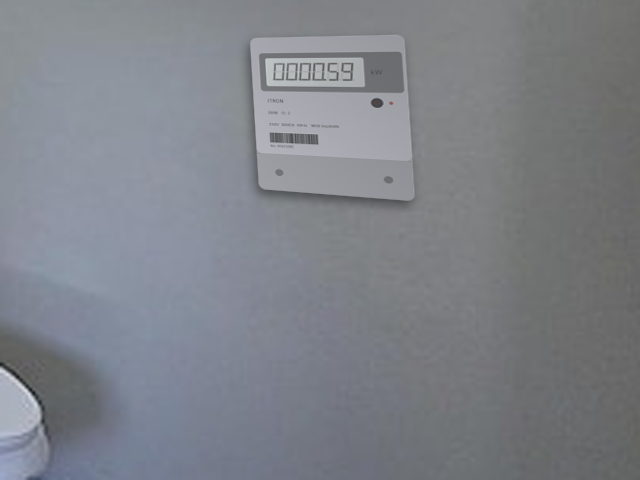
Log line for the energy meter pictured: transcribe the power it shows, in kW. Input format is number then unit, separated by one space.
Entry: 0.59 kW
